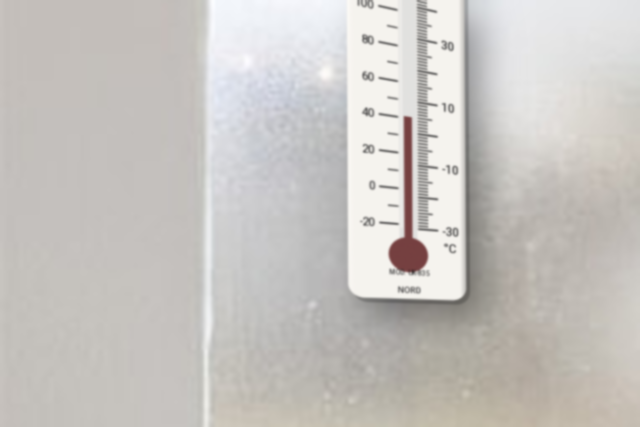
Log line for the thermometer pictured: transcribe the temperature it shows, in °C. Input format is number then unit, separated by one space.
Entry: 5 °C
